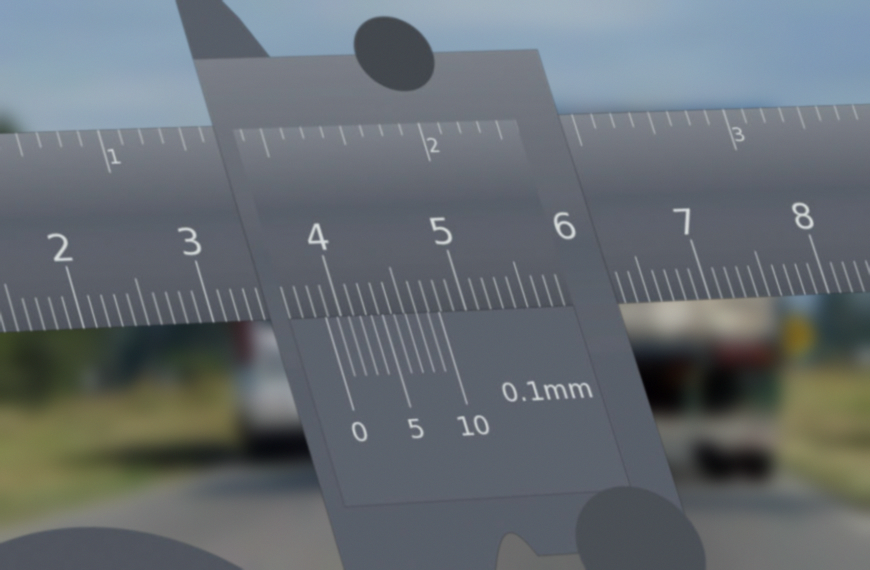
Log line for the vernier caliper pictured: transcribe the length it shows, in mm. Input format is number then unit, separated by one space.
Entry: 38.8 mm
